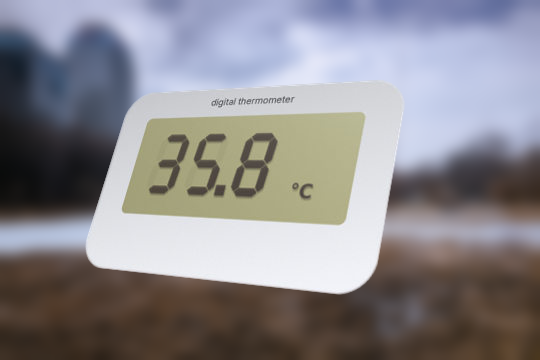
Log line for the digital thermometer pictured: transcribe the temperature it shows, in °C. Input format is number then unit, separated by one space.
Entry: 35.8 °C
